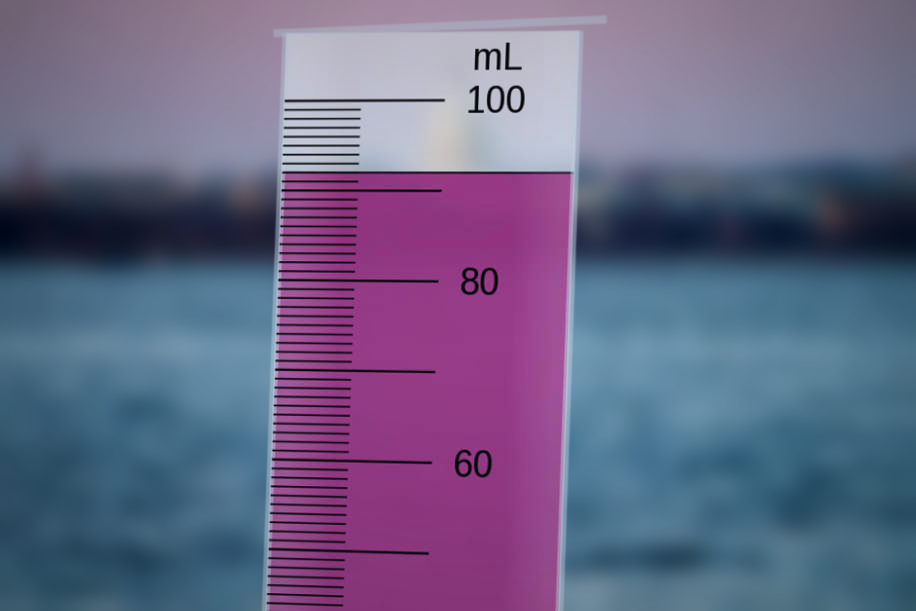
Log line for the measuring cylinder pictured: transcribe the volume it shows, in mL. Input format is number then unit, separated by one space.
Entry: 92 mL
